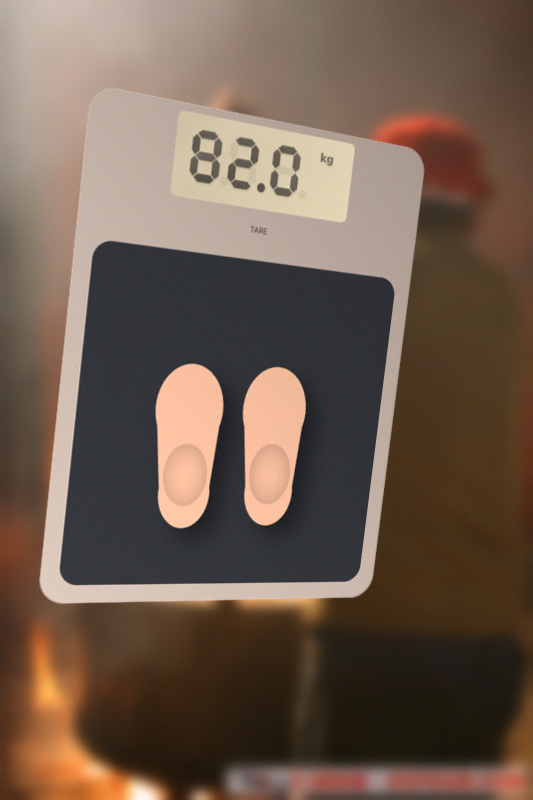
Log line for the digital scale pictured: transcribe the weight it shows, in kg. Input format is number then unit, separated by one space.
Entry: 82.0 kg
